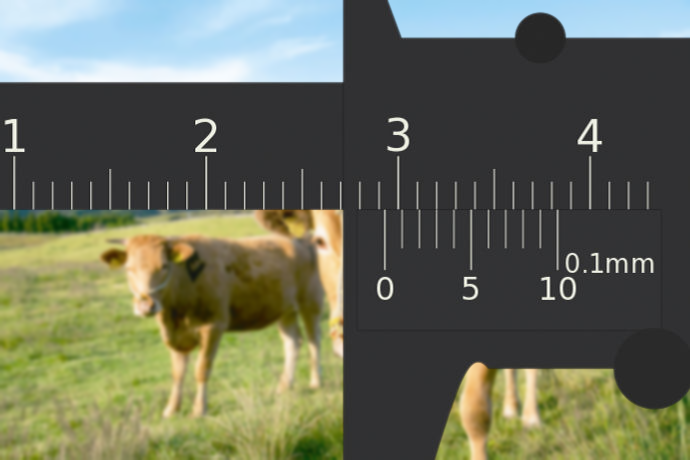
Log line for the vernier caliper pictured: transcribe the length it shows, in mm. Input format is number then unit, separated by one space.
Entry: 29.3 mm
